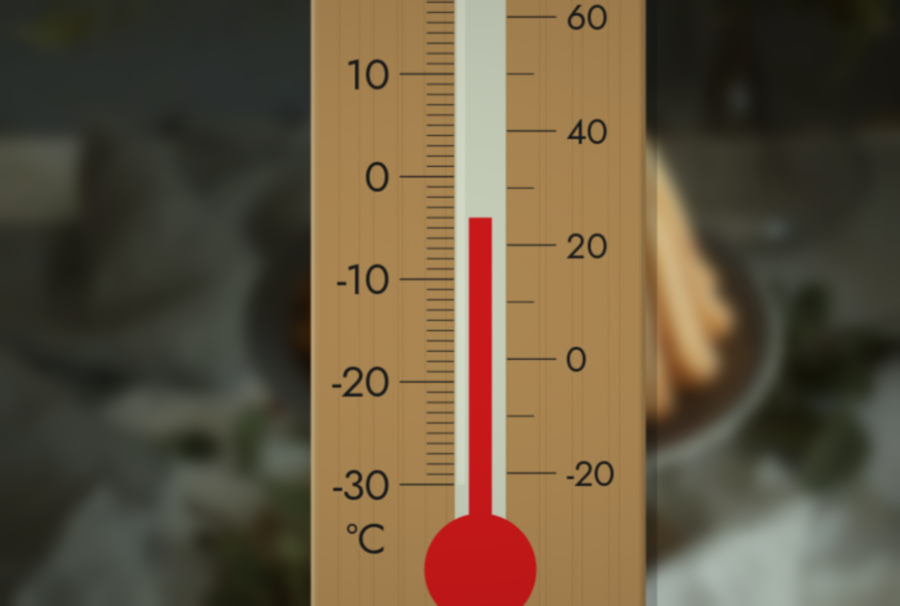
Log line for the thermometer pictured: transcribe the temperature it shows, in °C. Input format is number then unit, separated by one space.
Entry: -4 °C
